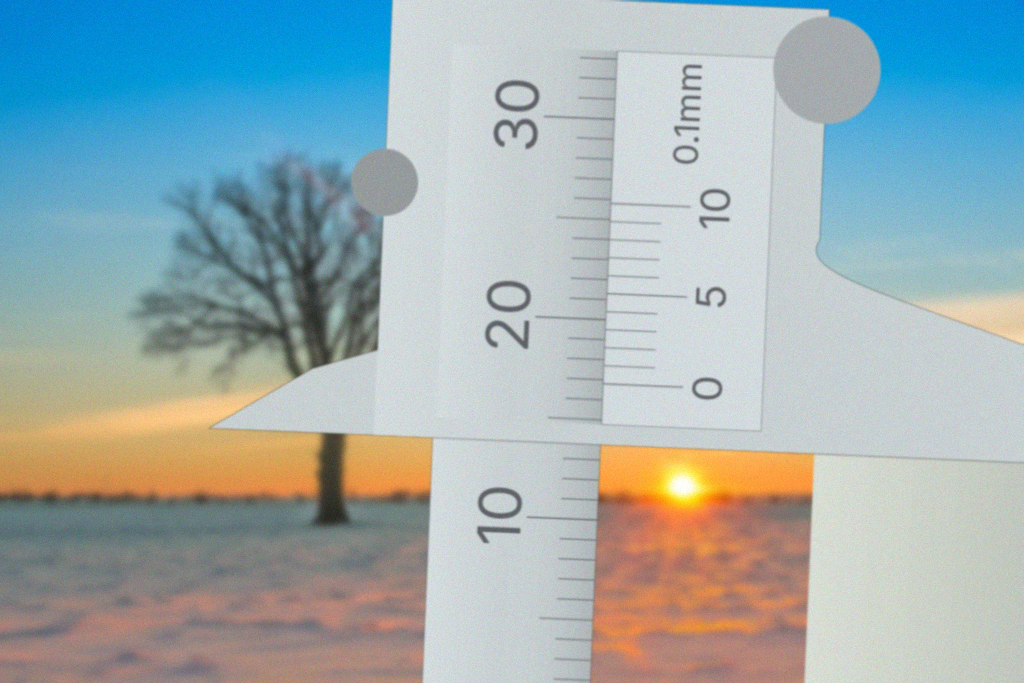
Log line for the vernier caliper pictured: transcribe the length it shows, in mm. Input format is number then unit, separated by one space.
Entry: 16.8 mm
